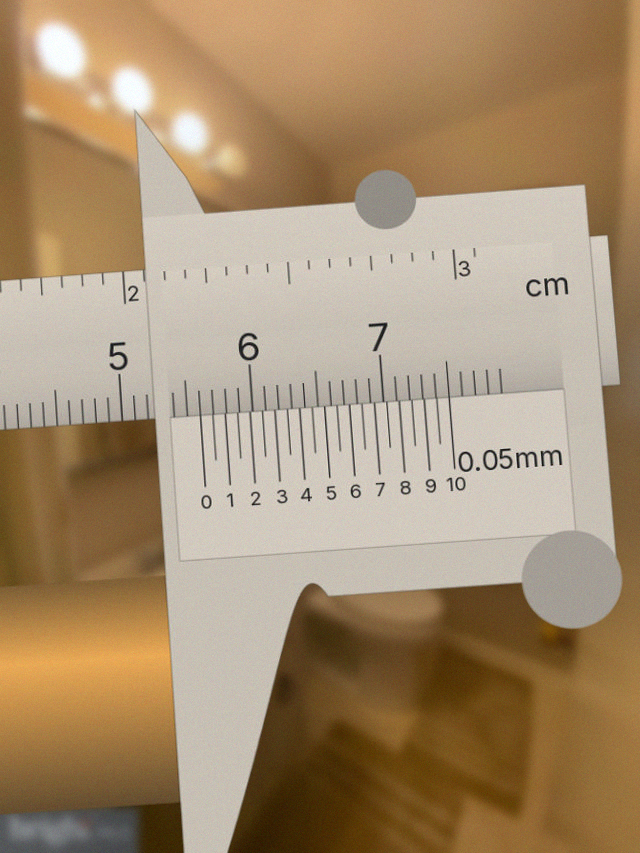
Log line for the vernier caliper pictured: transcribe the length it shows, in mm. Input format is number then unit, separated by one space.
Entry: 56.0 mm
